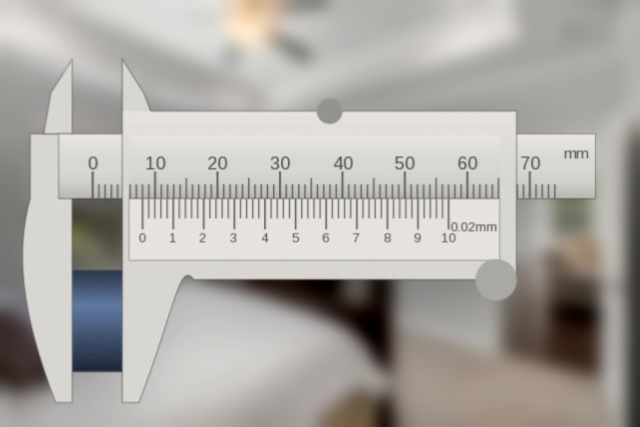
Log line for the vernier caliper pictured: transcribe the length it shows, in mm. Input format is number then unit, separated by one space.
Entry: 8.0 mm
